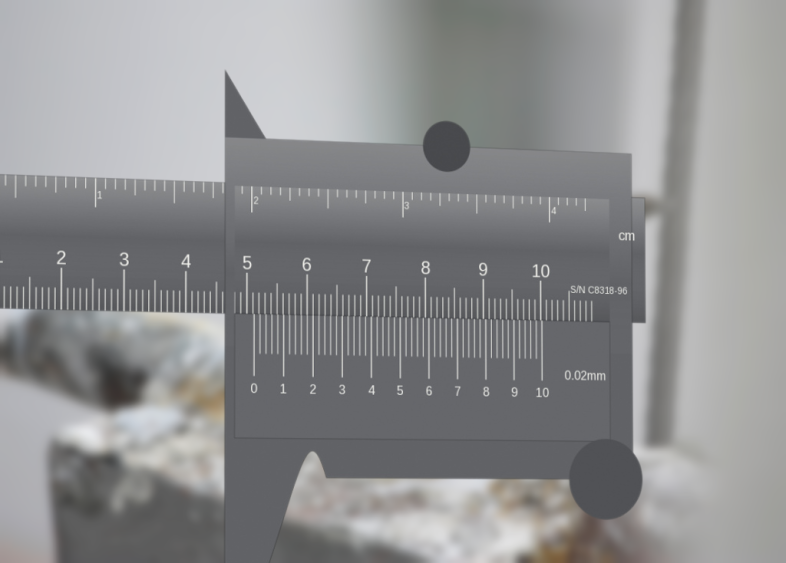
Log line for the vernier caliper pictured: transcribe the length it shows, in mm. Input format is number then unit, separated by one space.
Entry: 51.2 mm
